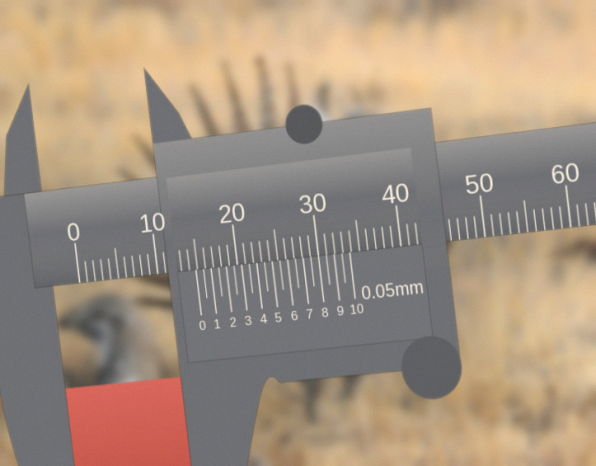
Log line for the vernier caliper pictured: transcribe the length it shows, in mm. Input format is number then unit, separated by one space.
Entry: 14.8 mm
